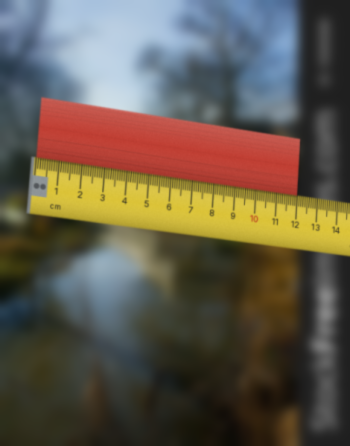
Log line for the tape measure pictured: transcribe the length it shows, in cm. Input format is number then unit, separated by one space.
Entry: 12 cm
